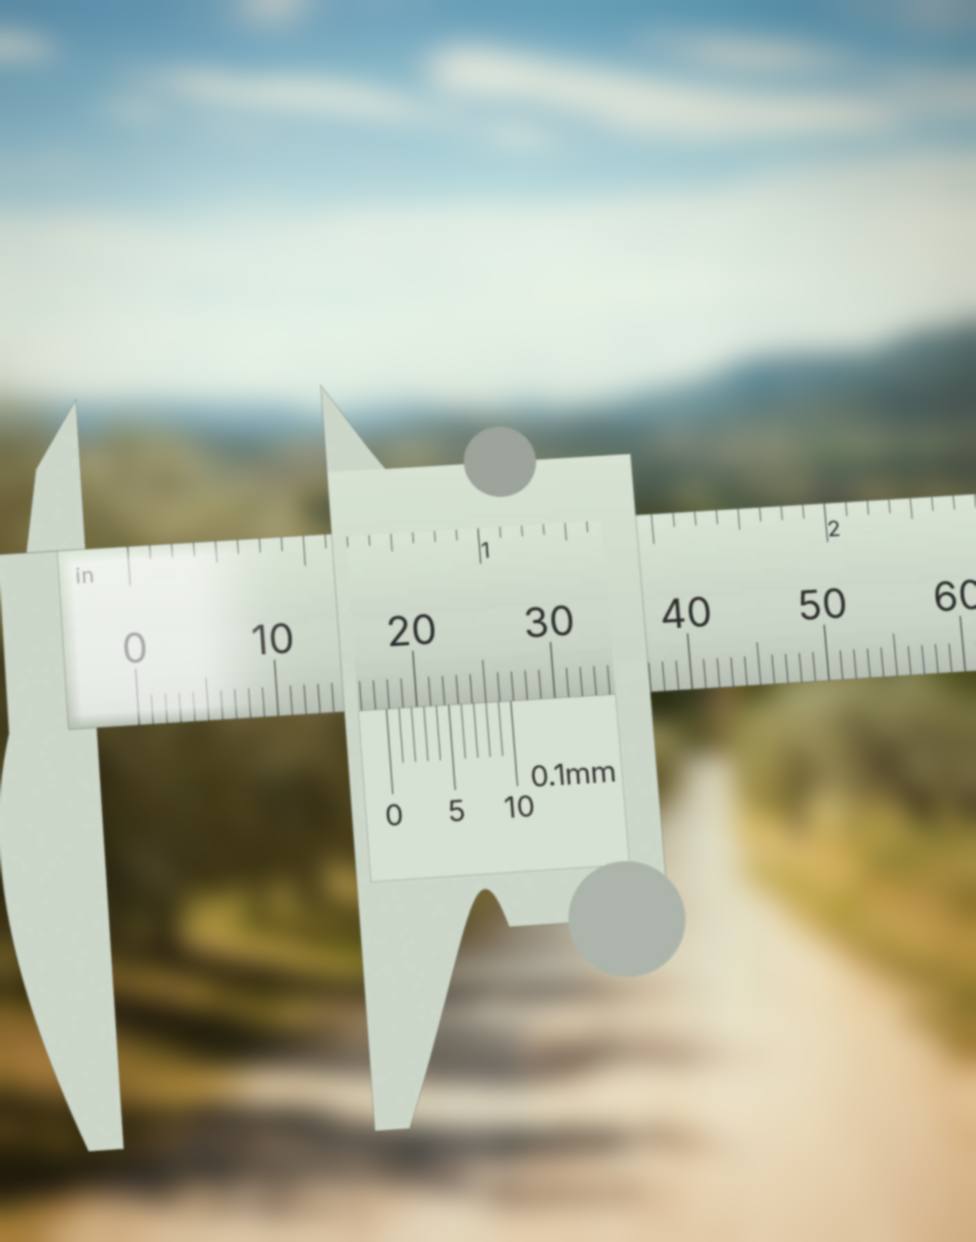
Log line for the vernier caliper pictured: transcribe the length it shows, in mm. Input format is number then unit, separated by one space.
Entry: 17.8 mm
